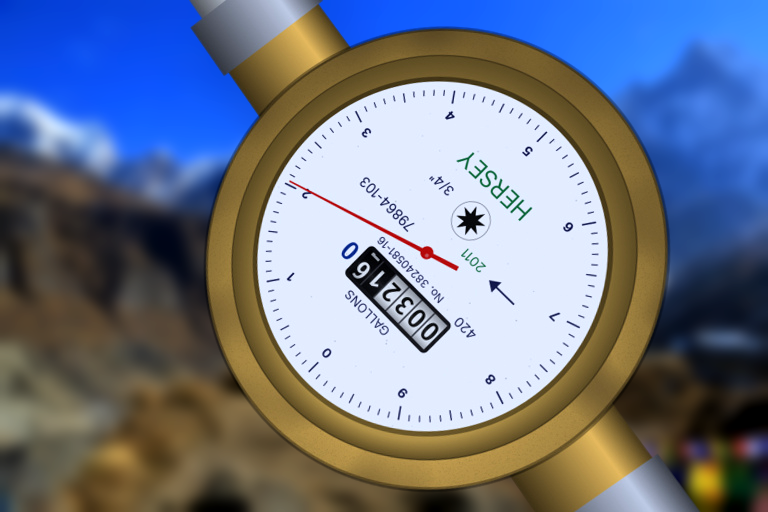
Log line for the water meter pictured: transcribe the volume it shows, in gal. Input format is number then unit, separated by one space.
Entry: 32162.0 gal
